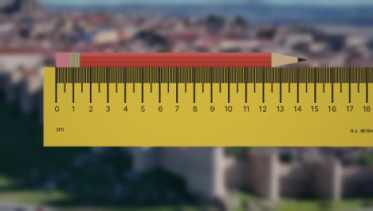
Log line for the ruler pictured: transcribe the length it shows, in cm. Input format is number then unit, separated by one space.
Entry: 14.5 cm
